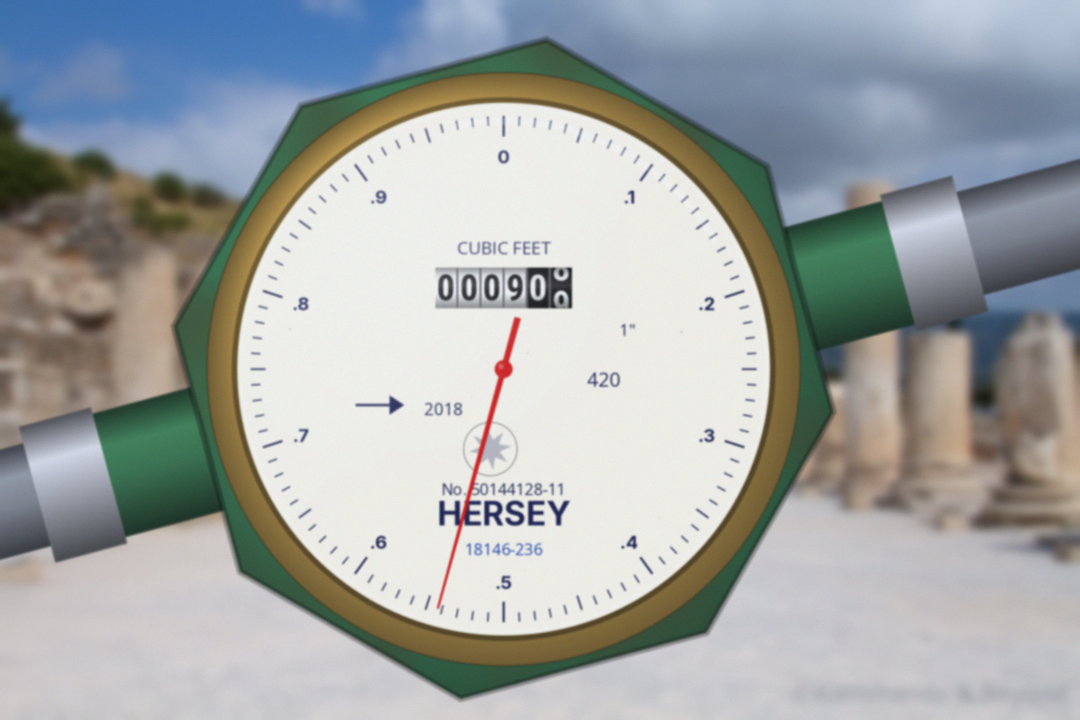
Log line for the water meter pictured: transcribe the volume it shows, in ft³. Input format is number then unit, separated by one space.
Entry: 908.54 ft³
